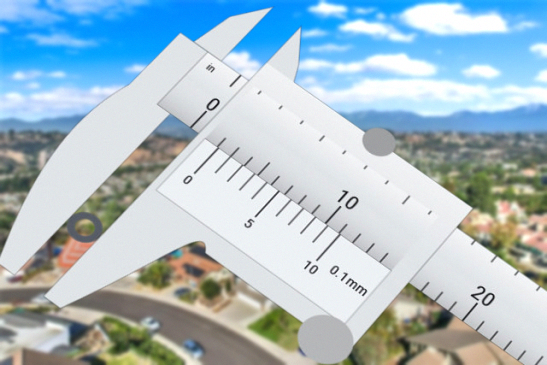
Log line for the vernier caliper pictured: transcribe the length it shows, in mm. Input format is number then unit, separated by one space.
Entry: 2.1 mm
